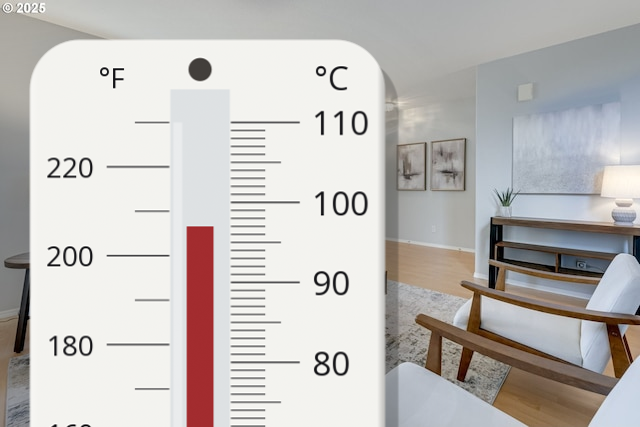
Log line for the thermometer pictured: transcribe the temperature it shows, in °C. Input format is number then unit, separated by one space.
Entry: 97 °C
